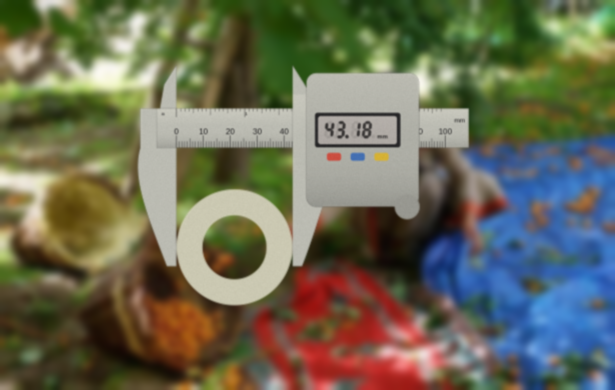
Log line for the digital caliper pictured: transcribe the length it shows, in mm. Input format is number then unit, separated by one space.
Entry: 43.18 mm
